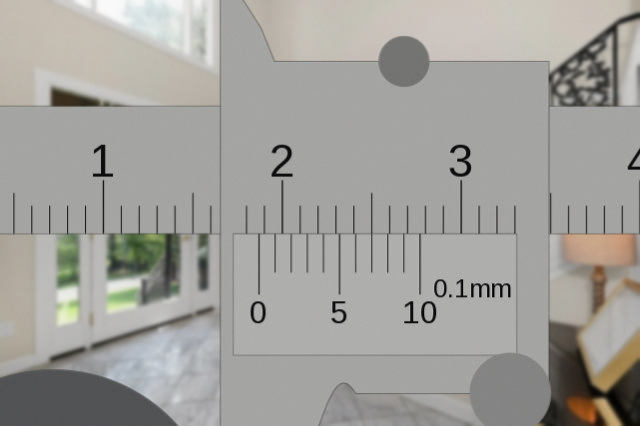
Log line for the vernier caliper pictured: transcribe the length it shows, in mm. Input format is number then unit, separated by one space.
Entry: 18.7 mm
